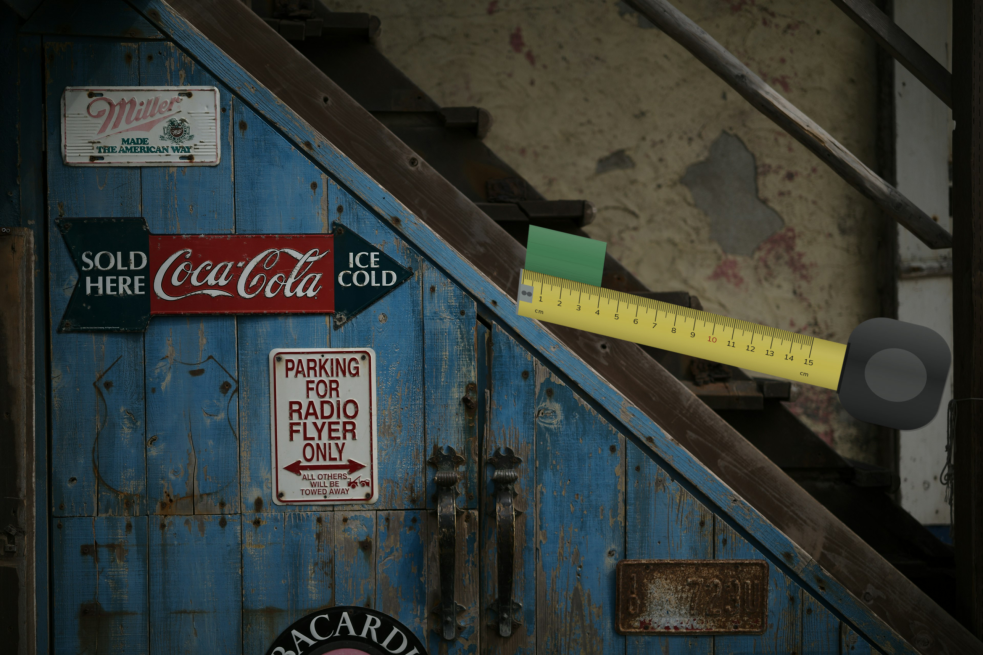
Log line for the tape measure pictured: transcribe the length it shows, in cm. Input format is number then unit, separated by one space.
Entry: 4 cm
